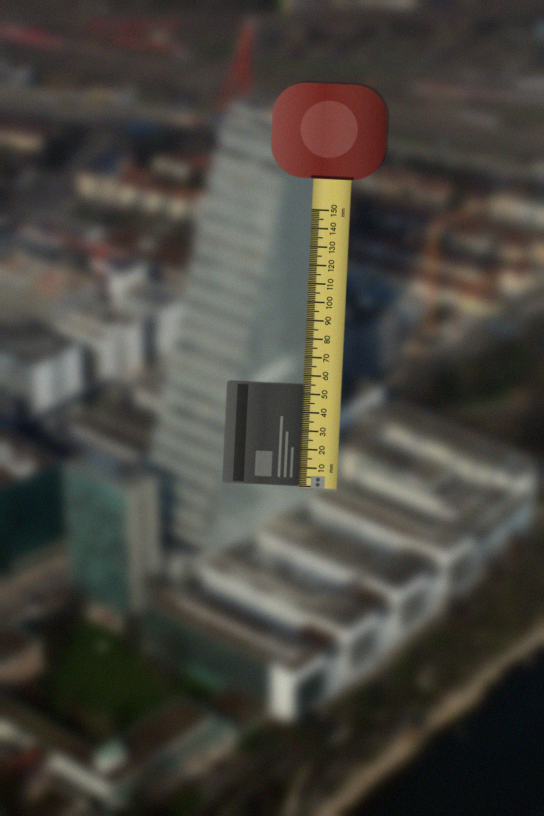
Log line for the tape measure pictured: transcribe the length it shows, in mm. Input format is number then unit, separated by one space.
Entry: 55 mm
